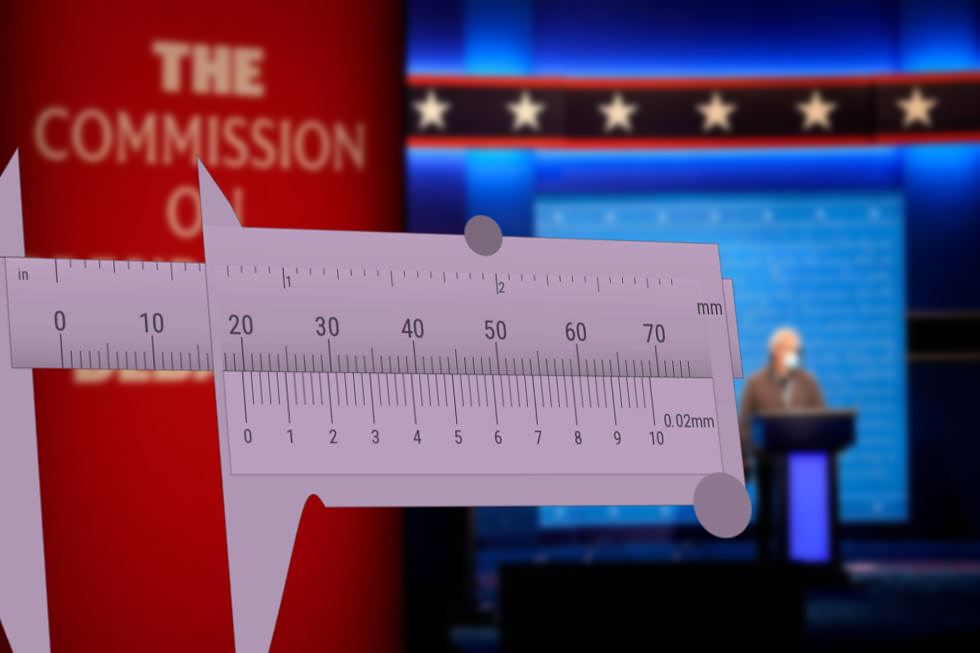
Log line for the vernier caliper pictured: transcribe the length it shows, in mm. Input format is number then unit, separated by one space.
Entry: 19.8 mm
